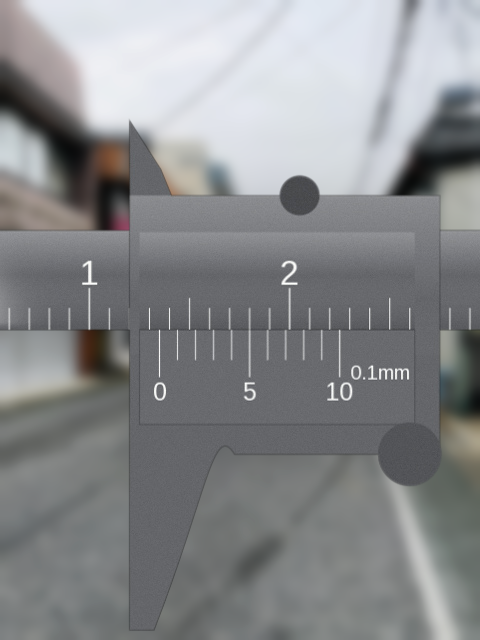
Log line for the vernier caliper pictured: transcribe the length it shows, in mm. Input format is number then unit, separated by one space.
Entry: 13.5 mm
